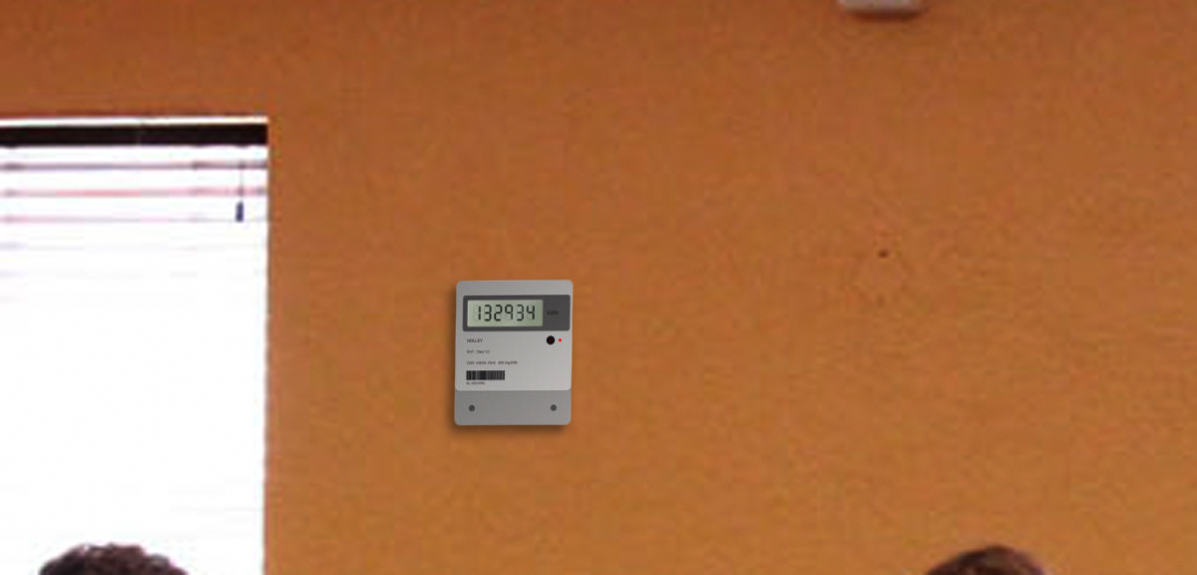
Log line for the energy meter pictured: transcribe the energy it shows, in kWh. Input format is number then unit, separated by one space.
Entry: 132934 kWh
